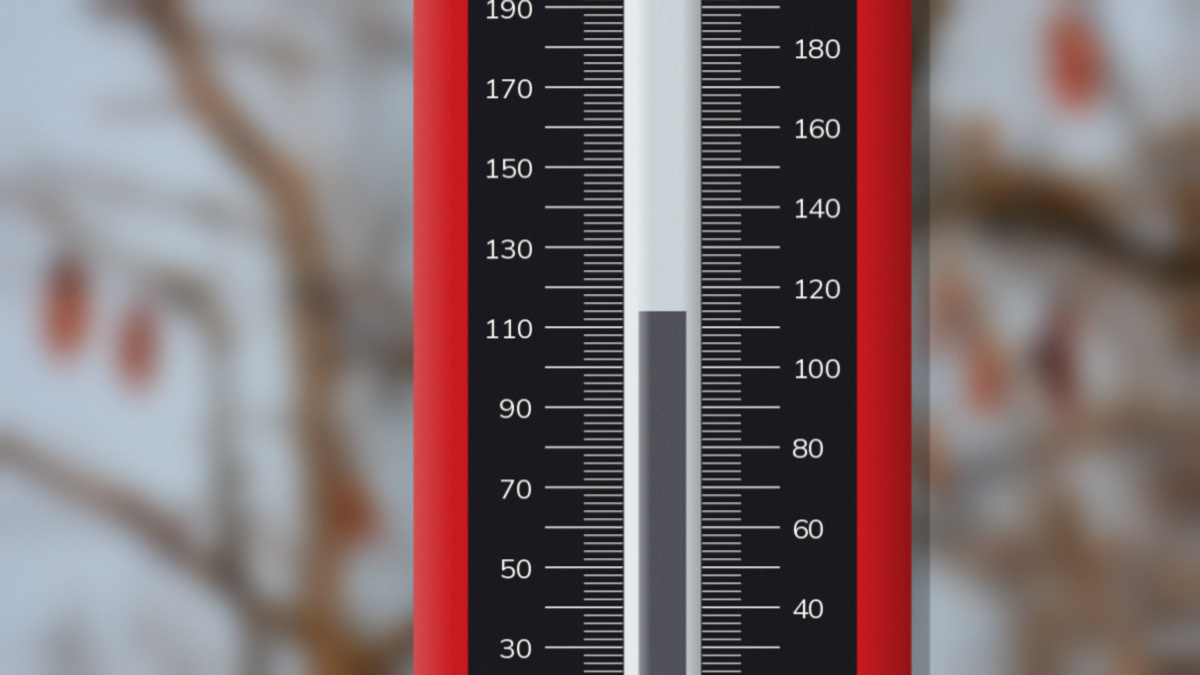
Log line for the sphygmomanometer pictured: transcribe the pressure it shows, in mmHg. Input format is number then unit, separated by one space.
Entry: 114 mmHg
